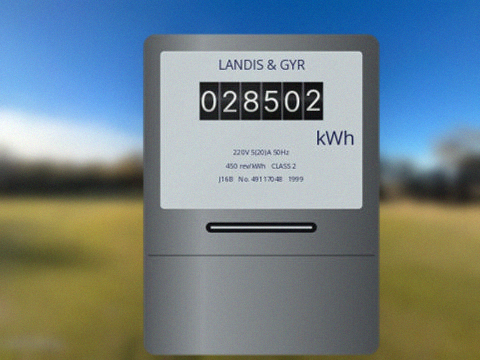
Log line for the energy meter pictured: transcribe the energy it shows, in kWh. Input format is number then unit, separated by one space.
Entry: 28502 kWh
